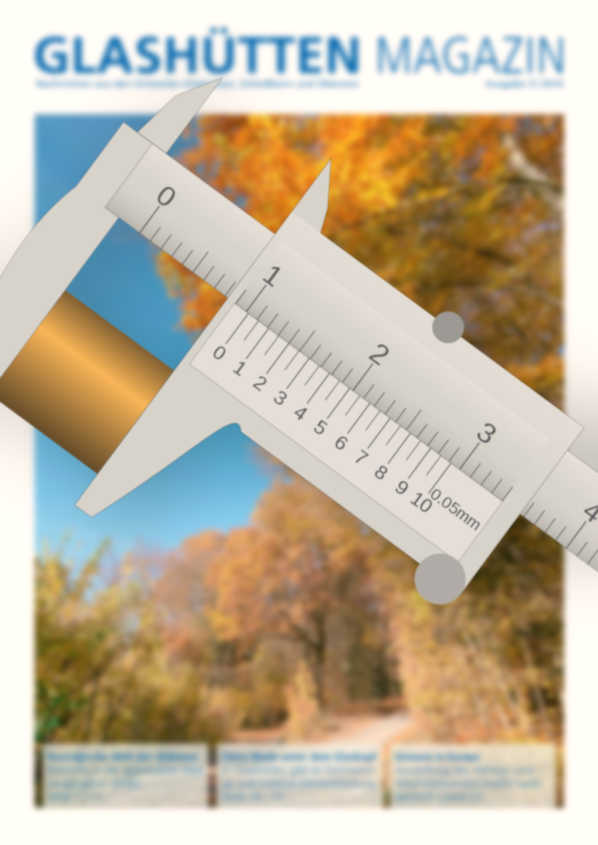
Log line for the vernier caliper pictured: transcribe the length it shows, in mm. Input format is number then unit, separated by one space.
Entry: 10.2 mm
